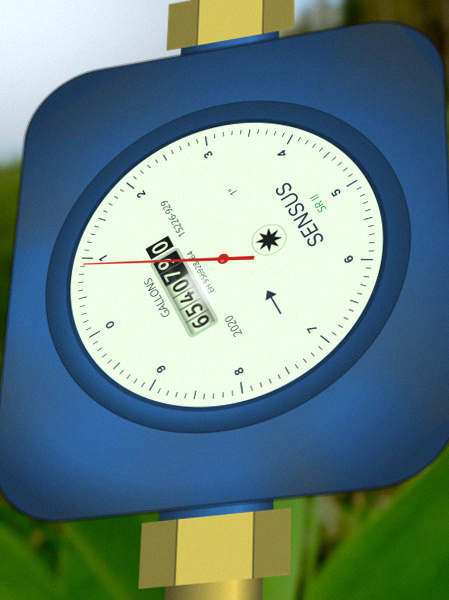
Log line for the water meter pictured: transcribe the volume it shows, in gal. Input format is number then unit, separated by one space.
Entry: 6540790.9 gal
